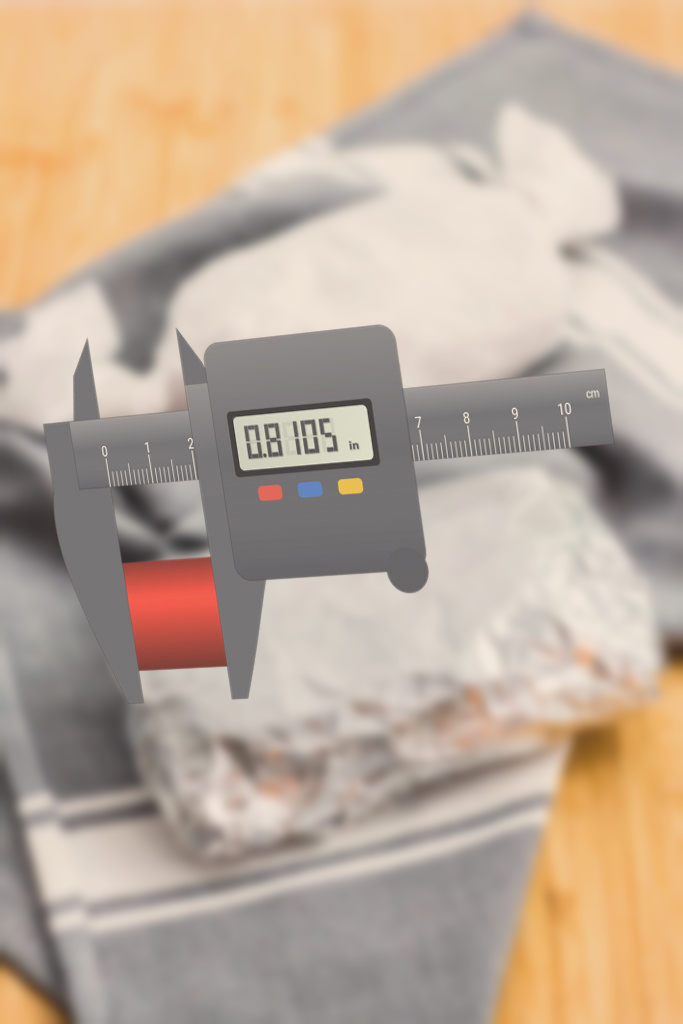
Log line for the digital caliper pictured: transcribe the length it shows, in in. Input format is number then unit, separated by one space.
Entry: 0.8105 in
